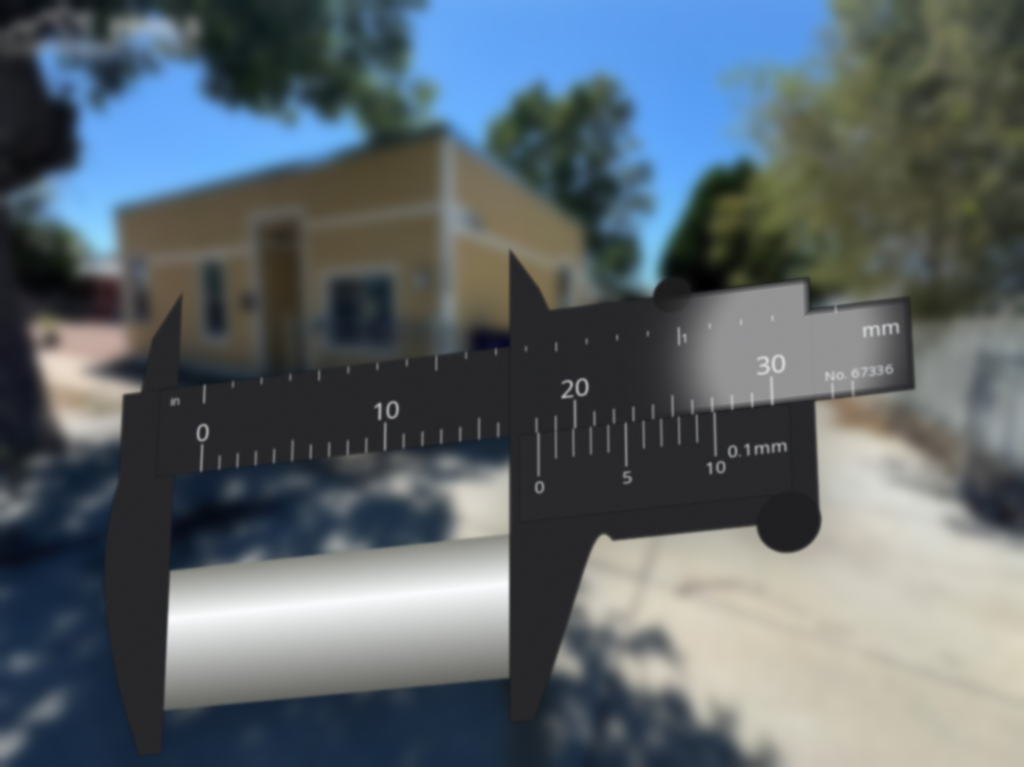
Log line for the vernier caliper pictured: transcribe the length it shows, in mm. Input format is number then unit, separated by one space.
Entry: 18.1 mm
